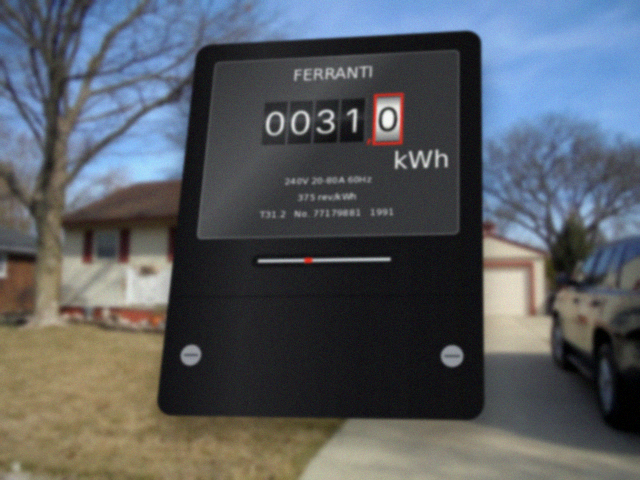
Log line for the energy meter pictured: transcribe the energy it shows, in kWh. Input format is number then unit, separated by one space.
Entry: 31.0 kWh
